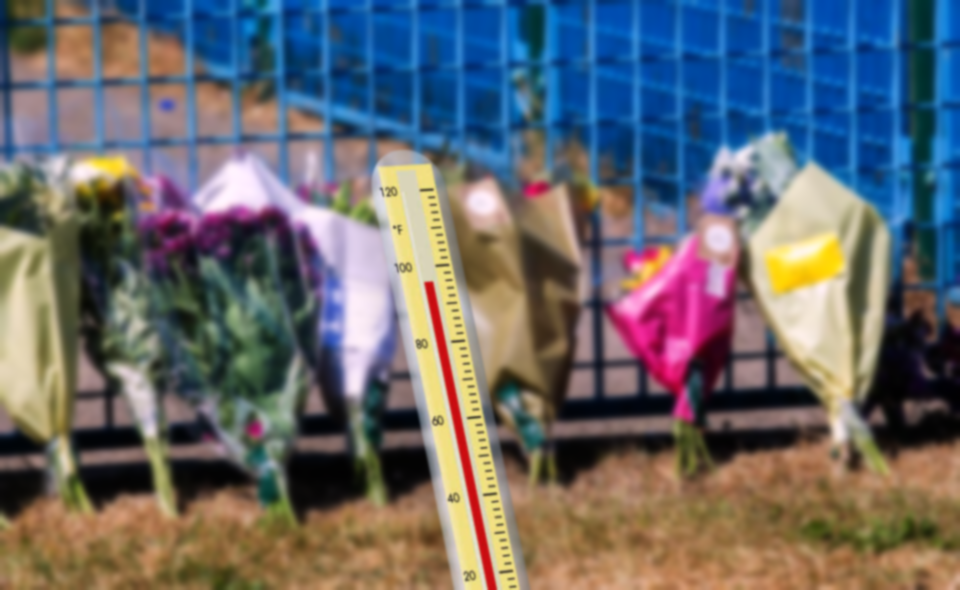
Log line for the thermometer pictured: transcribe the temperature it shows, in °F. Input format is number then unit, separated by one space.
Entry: 96 °F
